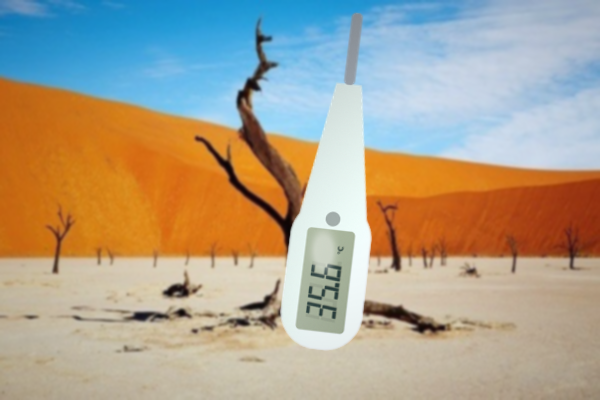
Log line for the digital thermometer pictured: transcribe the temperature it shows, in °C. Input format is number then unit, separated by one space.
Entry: 35.6 °C
